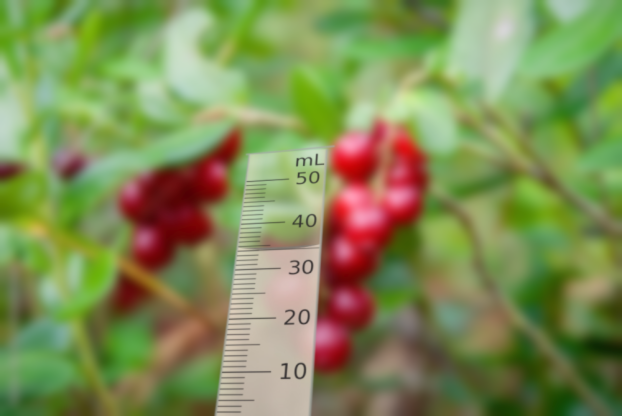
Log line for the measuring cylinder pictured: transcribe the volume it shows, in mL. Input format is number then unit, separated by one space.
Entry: 34 mL
